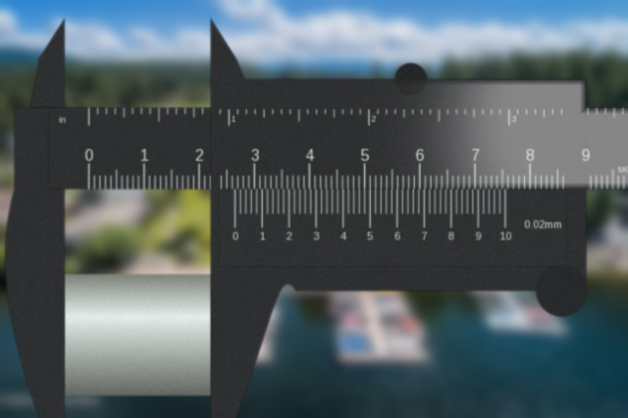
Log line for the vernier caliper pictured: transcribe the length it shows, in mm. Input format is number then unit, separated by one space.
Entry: 26.5 mm
